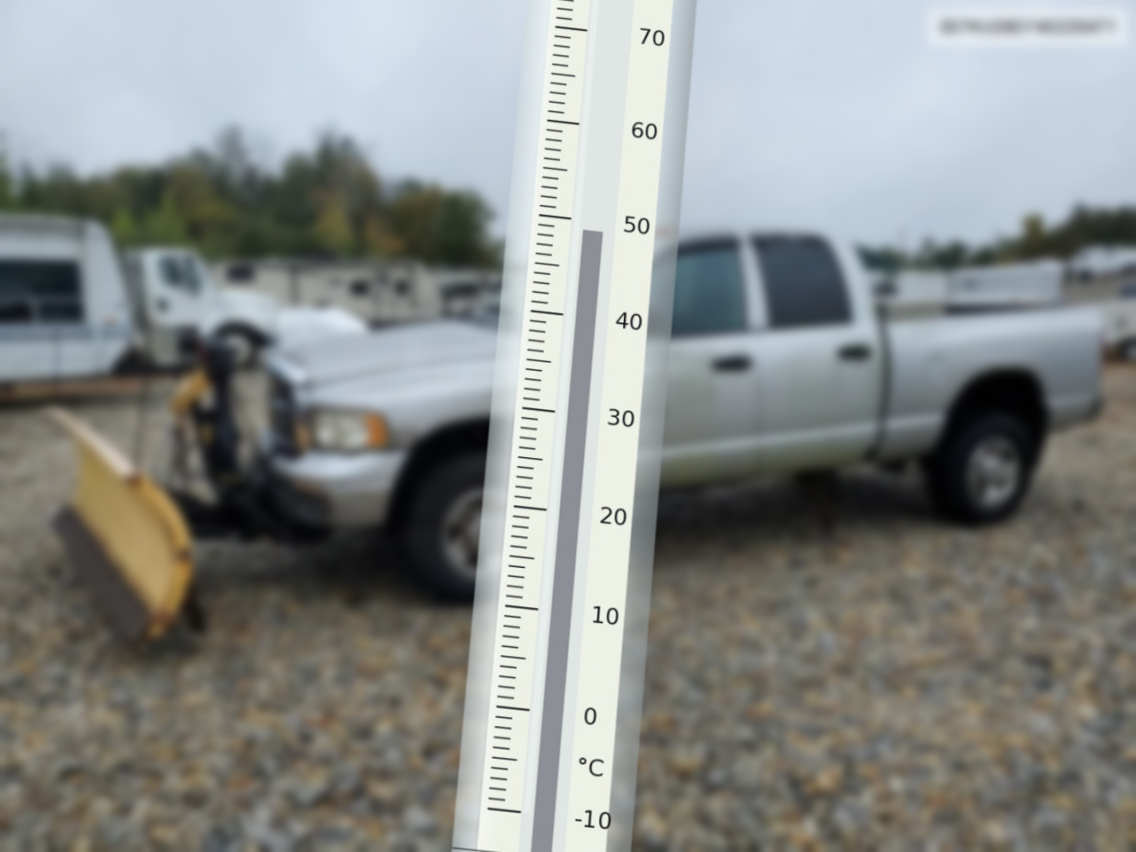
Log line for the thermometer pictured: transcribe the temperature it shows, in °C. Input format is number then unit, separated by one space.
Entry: 49 °C
